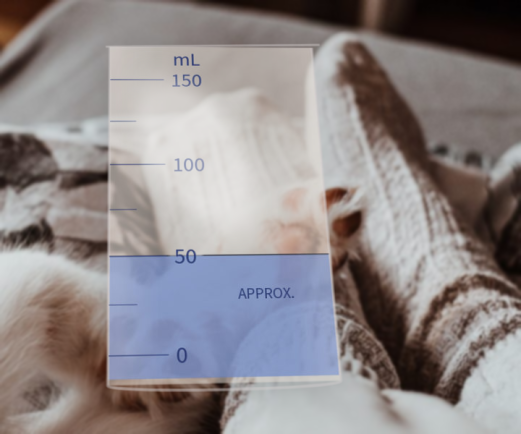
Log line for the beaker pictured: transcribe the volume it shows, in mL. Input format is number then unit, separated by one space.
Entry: 50 mL
